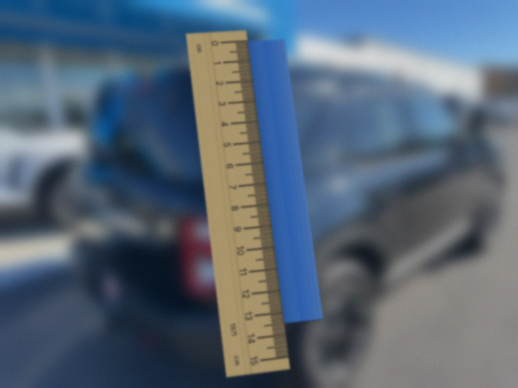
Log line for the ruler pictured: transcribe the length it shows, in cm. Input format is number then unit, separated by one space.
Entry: 13.5 cm
